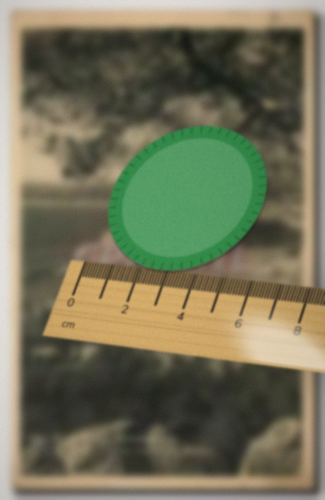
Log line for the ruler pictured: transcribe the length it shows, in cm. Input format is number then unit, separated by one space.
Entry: 5.5 cm
